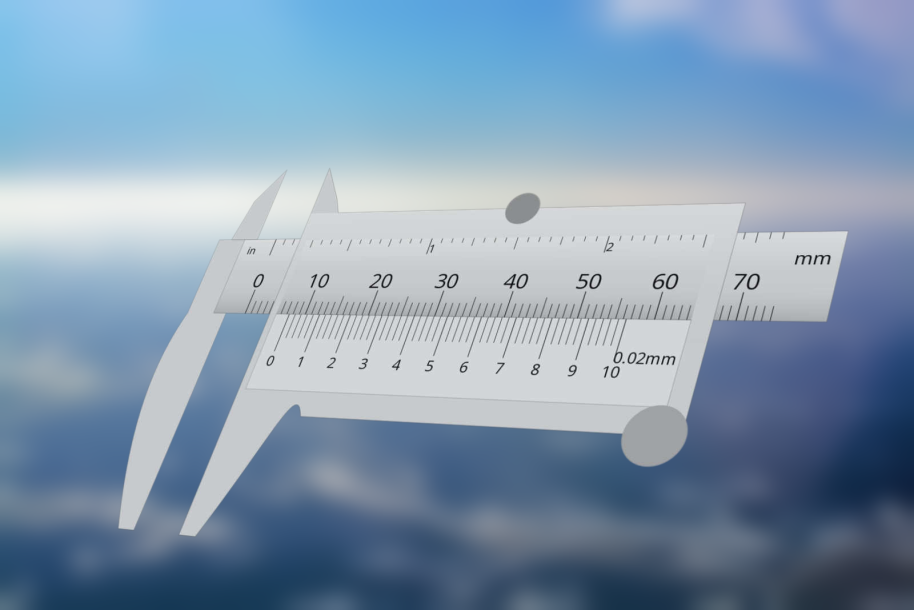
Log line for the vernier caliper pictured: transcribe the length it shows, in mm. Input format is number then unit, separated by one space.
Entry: 7.4 mm
